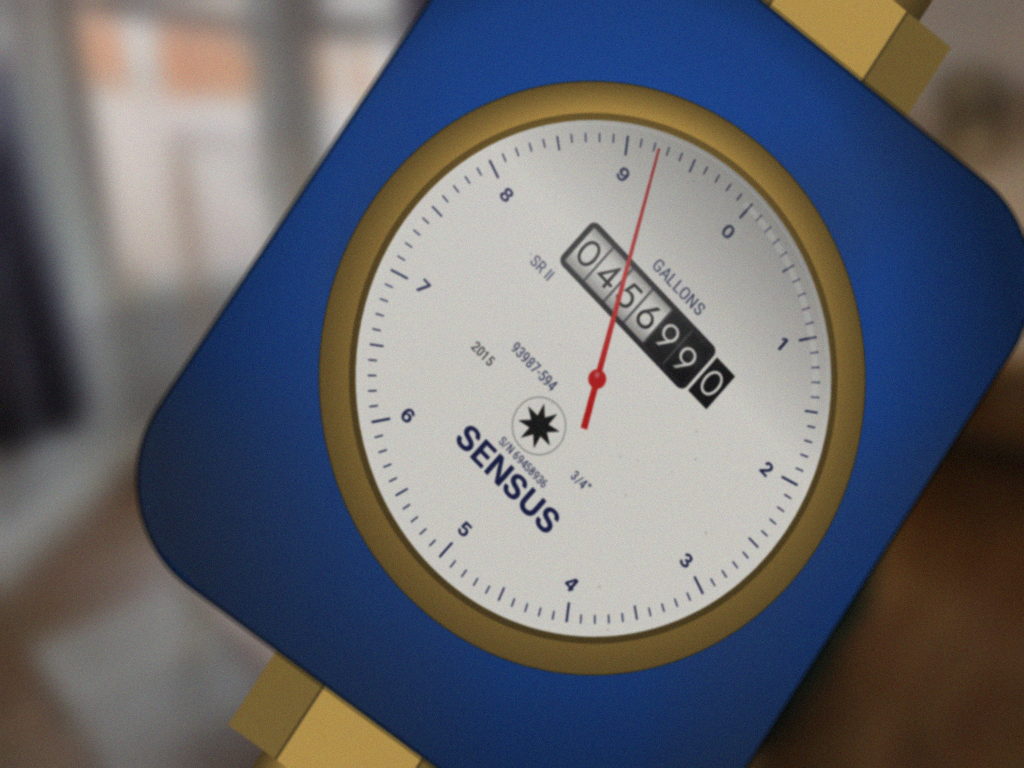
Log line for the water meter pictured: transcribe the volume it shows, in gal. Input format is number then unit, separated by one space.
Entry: 456989.2 gal
